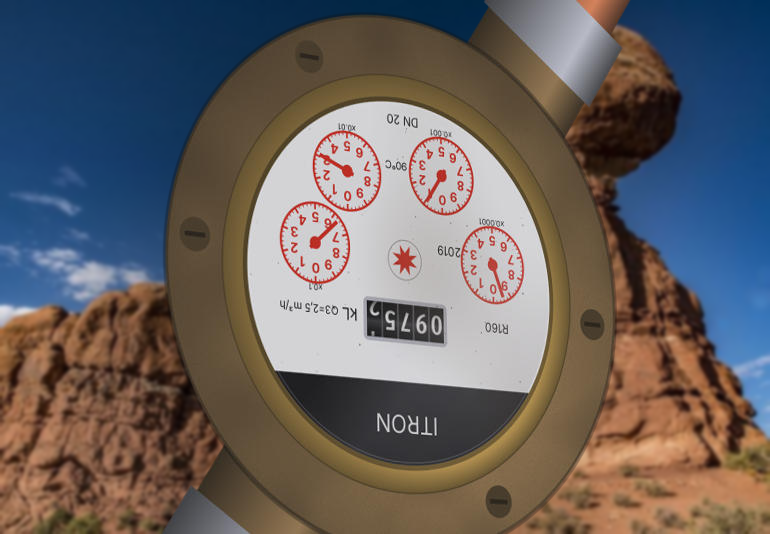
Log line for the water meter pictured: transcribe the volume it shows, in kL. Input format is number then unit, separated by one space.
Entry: 9751.6309 kL
